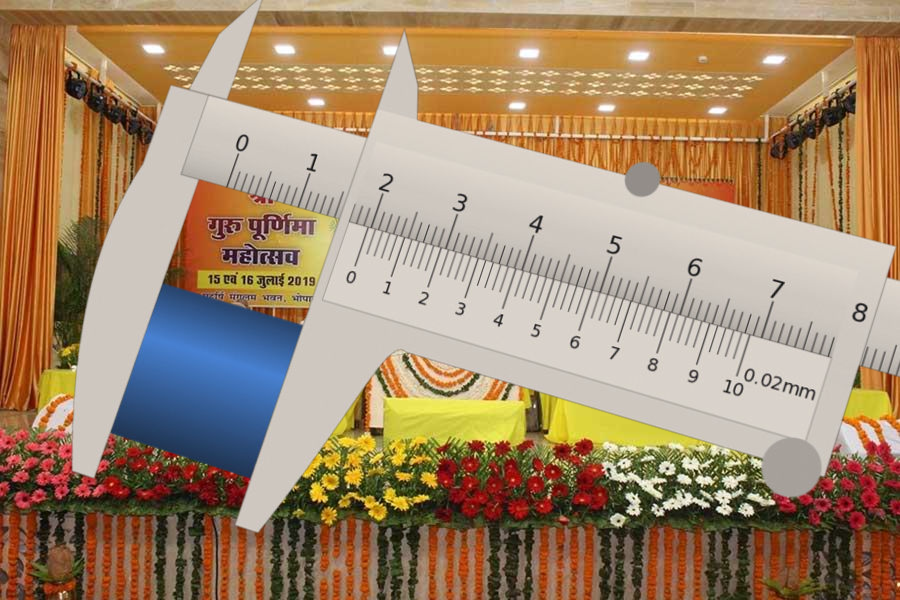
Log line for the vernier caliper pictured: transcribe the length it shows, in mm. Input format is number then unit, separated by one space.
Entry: 19.6 mm
